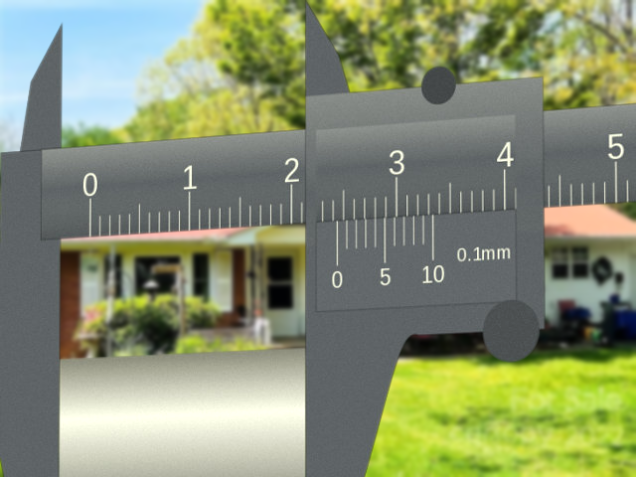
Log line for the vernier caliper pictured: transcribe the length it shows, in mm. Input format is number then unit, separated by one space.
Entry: 24.4 mm
